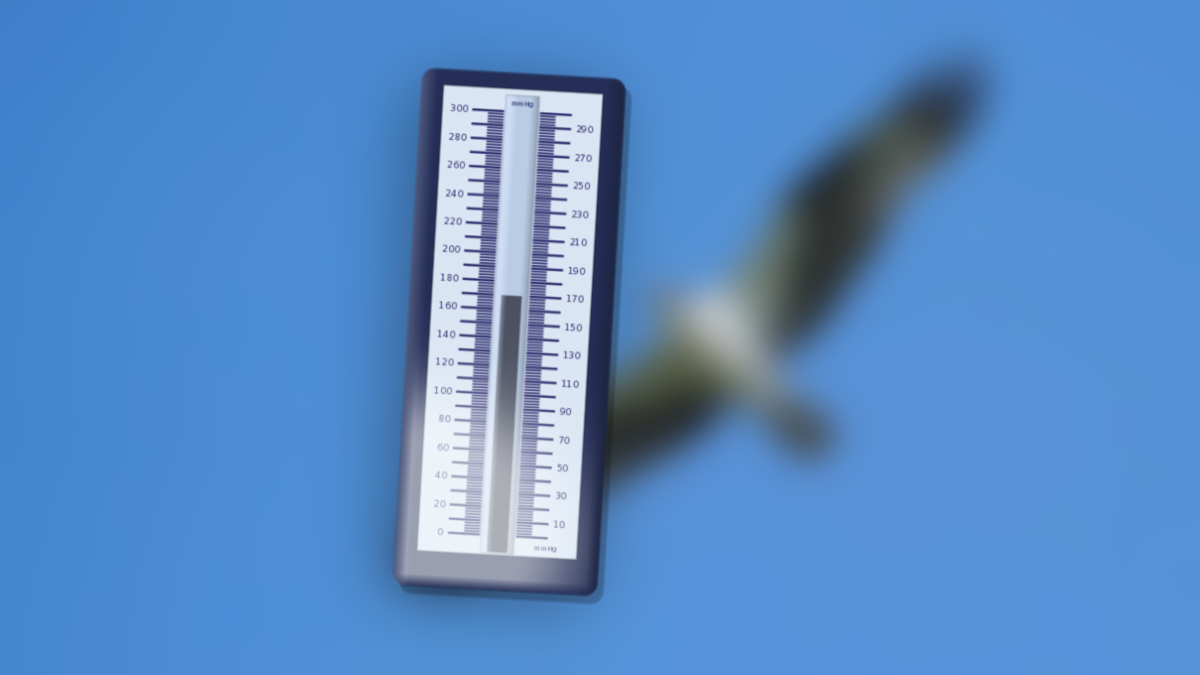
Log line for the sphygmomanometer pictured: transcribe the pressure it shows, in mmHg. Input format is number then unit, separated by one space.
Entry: 170 mmHg
